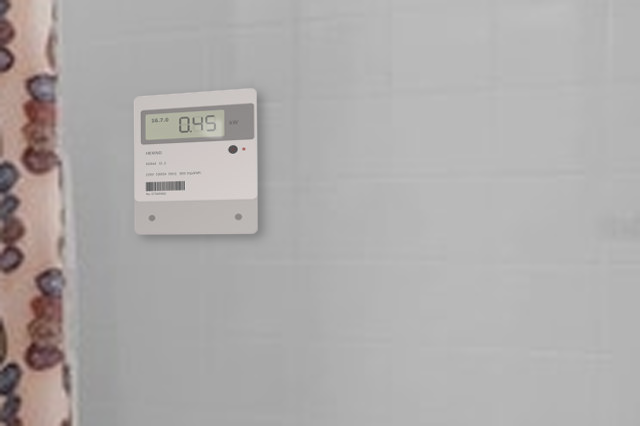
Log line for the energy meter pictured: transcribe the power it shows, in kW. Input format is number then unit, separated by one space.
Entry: 0.45 kW
